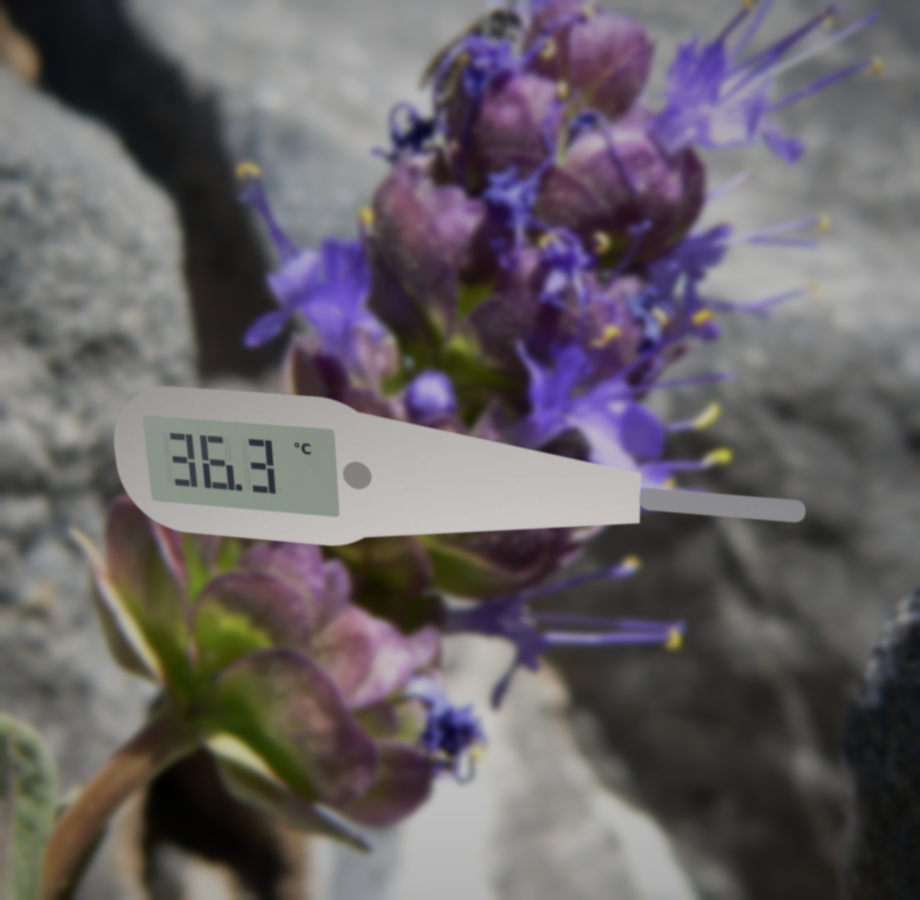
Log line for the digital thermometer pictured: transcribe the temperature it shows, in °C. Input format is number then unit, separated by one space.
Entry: 36.3 °C
